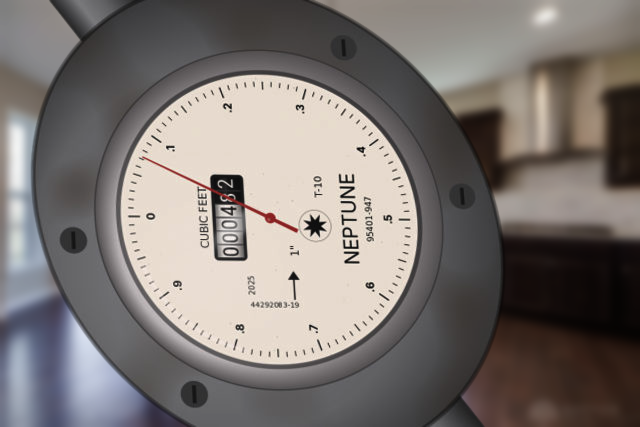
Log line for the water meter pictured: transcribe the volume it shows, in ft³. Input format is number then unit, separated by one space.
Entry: 482.07 ft³
